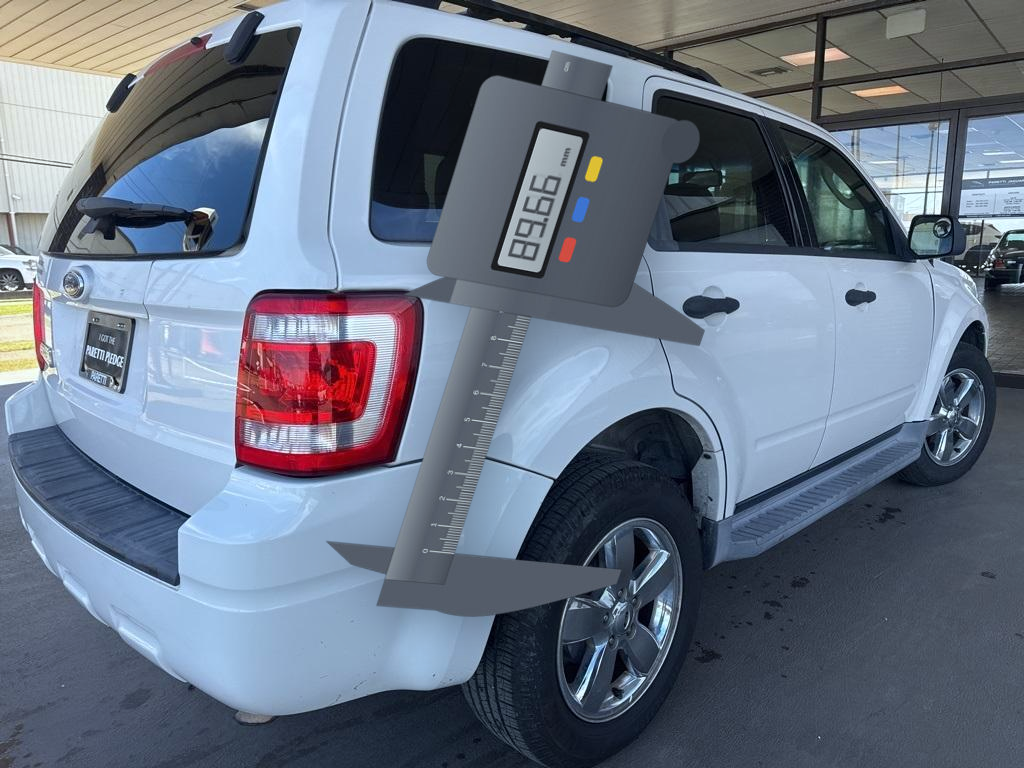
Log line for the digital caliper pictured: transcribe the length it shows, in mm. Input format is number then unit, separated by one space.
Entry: 89.66 mm
